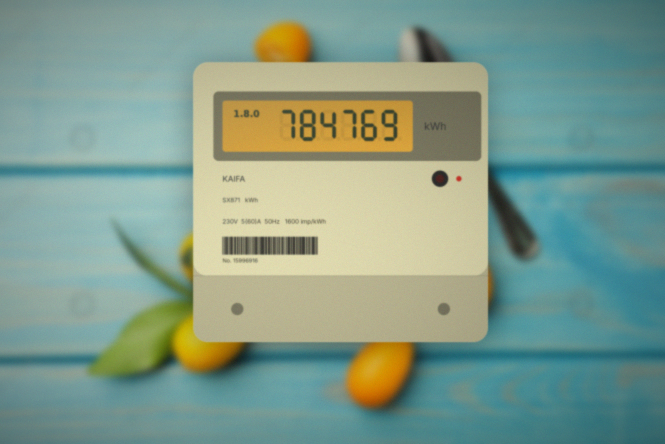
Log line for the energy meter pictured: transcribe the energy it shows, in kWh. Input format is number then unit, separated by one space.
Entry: 784769 kWh
